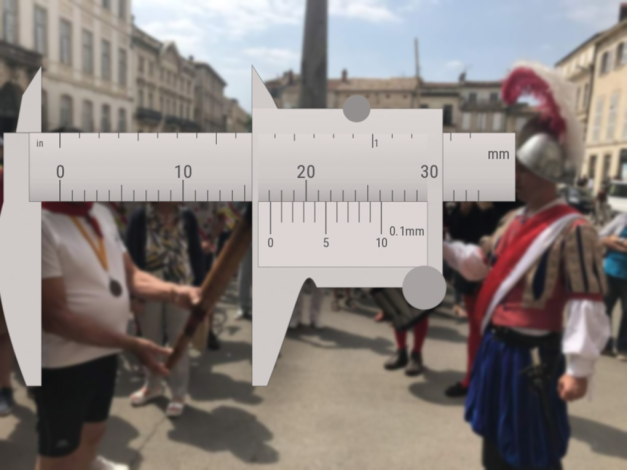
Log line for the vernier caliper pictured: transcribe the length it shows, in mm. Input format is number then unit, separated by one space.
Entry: 17.1 mm
